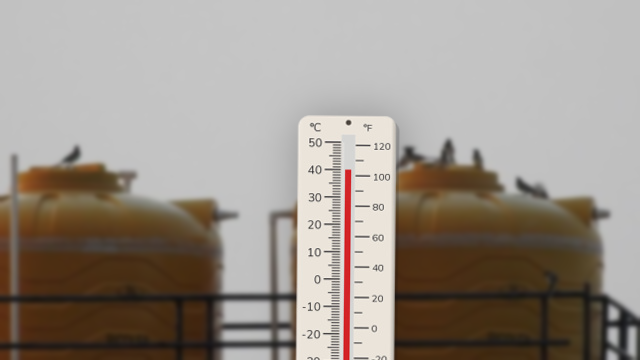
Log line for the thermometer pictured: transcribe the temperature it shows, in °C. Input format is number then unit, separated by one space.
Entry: 40 °C
